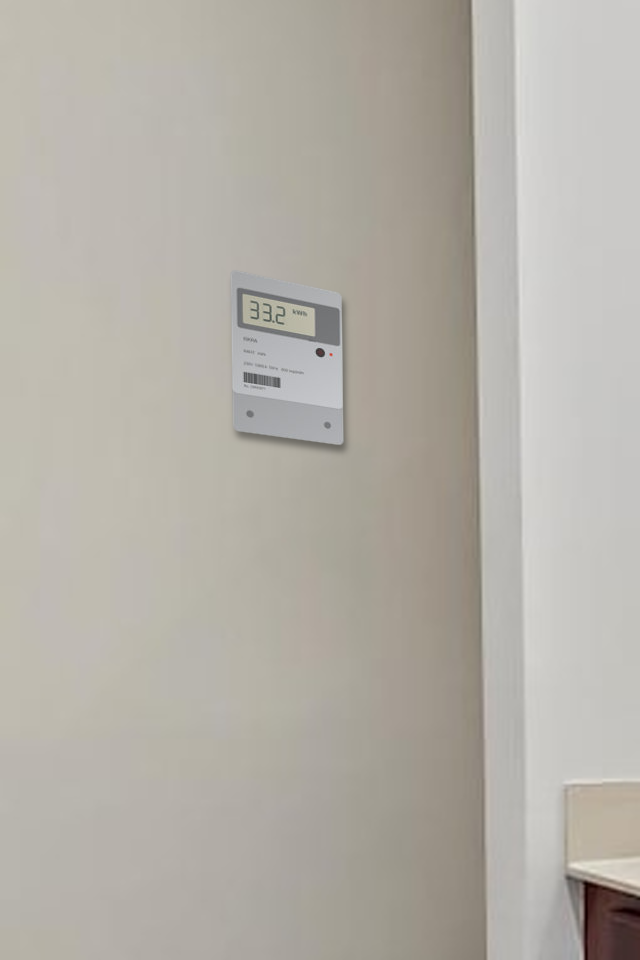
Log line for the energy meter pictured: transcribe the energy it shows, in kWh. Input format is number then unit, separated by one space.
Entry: 33.2 kWh
